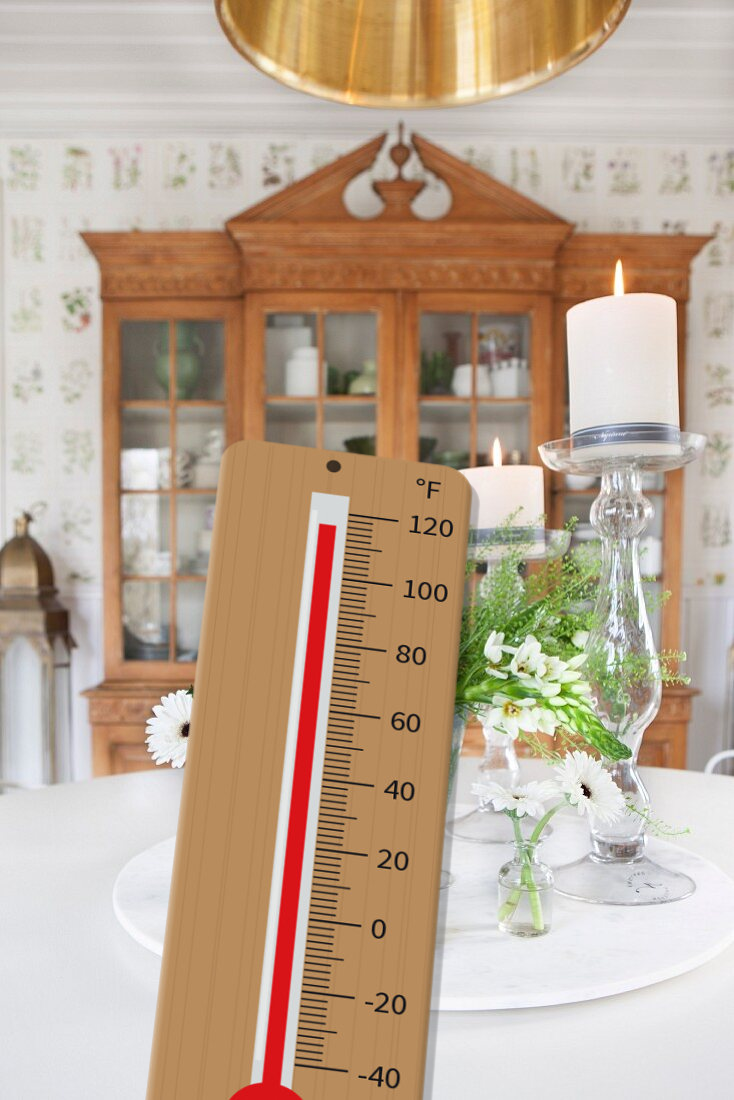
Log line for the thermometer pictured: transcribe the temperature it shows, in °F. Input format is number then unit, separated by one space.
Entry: 116 °F
